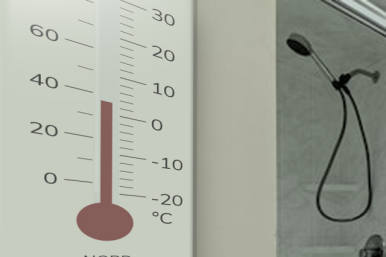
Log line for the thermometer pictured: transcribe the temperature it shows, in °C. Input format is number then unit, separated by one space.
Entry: 3 °C
